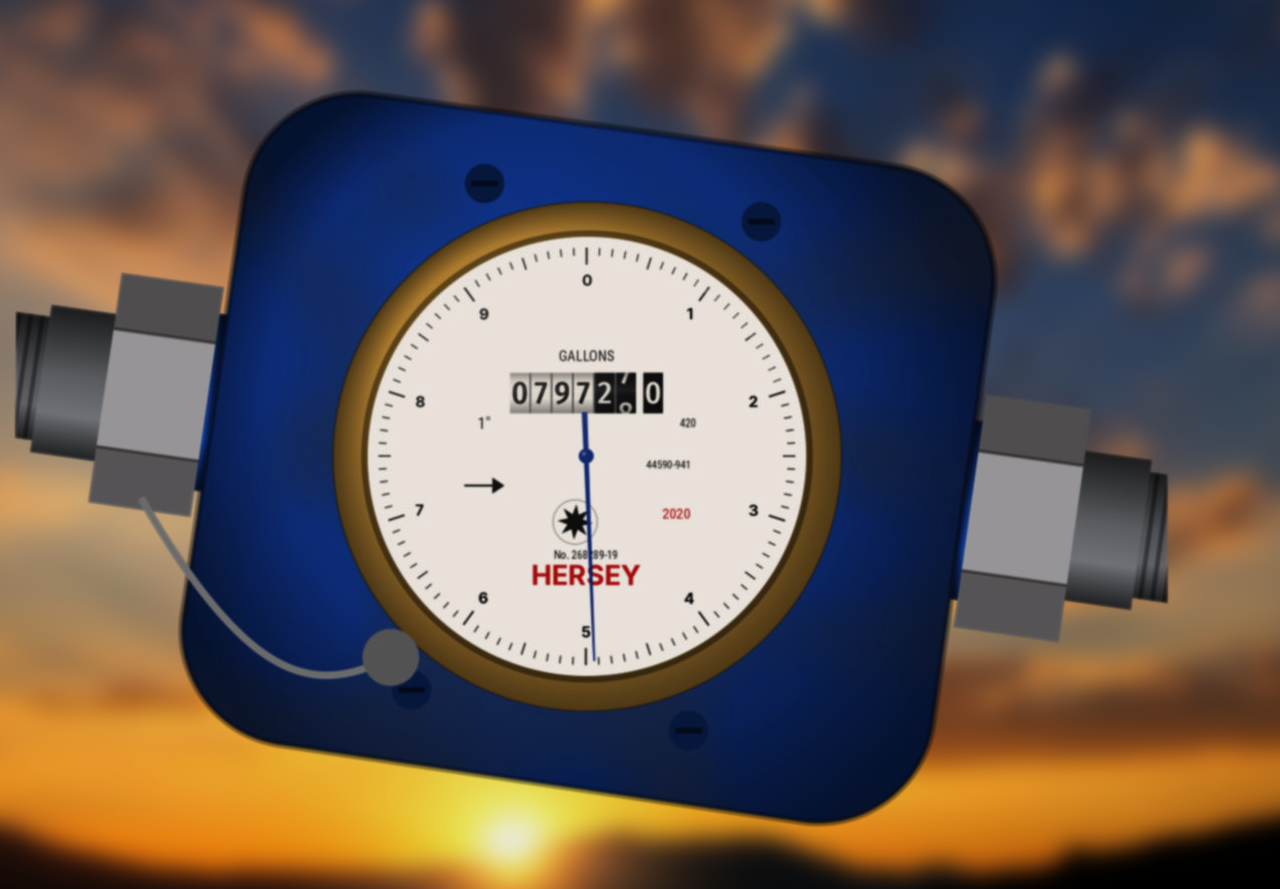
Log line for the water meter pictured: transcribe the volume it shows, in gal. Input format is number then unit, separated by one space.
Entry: 797274.9 gal
